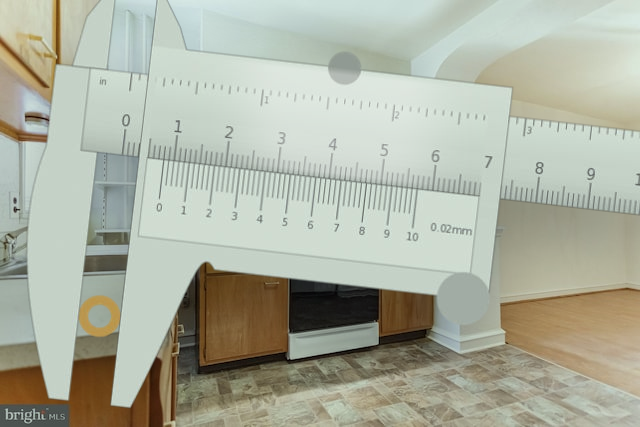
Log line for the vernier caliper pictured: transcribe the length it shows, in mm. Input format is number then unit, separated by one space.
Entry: 8.0 mm
